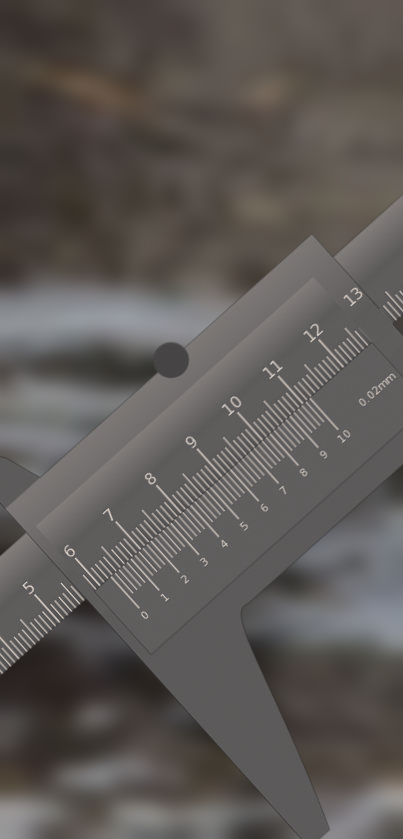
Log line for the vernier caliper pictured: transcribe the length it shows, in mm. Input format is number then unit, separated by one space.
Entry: 62.6 mm
